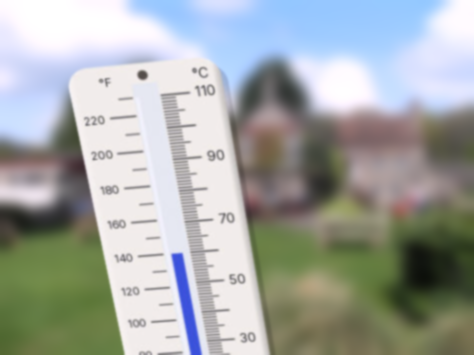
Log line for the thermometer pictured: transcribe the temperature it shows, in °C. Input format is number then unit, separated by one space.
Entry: 60 °C
